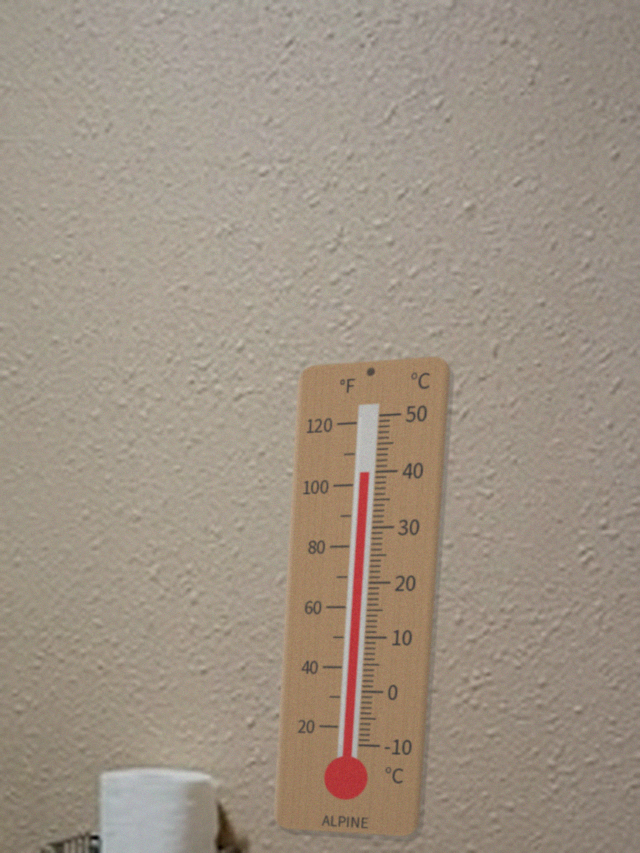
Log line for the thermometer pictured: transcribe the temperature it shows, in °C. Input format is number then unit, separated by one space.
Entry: 40 °C
